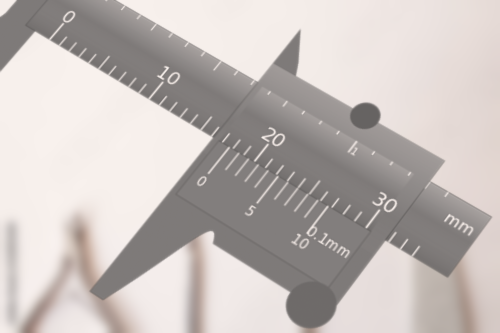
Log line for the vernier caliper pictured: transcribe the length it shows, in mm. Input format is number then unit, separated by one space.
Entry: 17.7 mm
